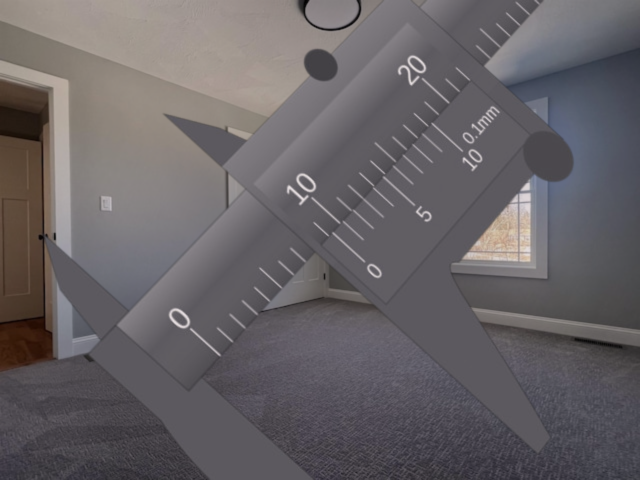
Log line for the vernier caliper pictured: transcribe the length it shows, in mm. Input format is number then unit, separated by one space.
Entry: 9.3 mm
